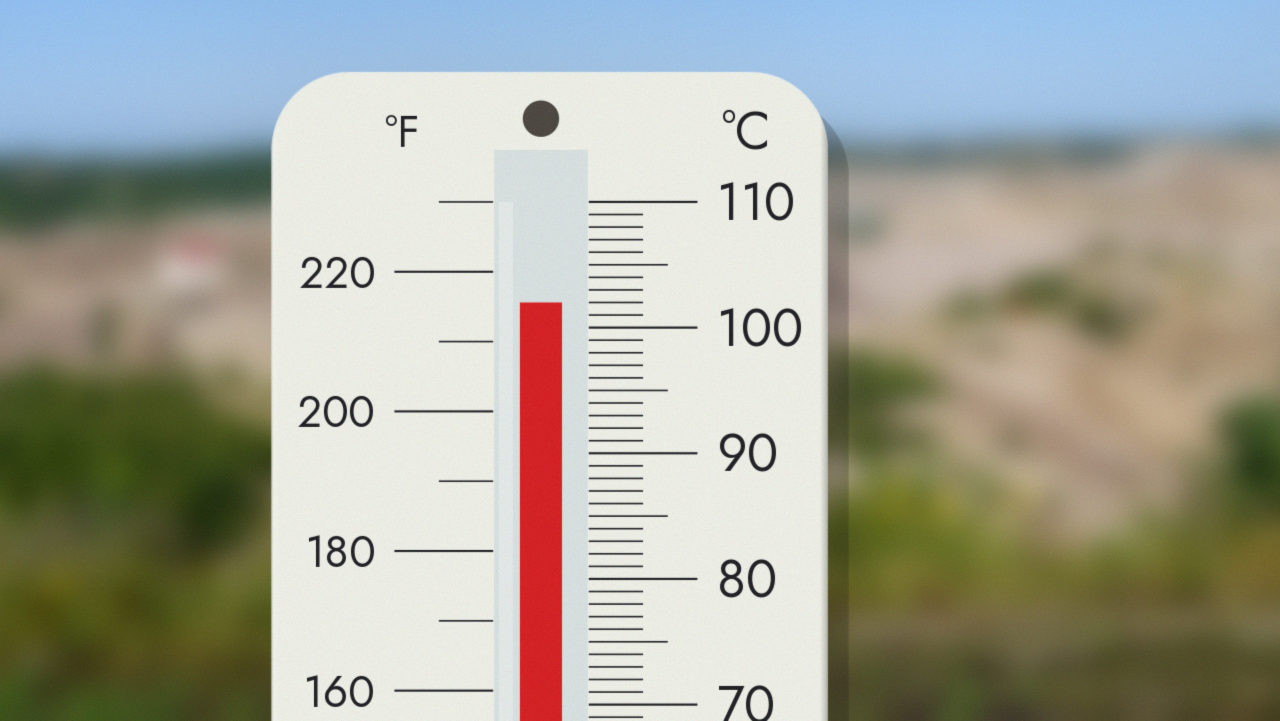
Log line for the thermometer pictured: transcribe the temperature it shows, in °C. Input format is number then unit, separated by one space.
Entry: 102 °C
